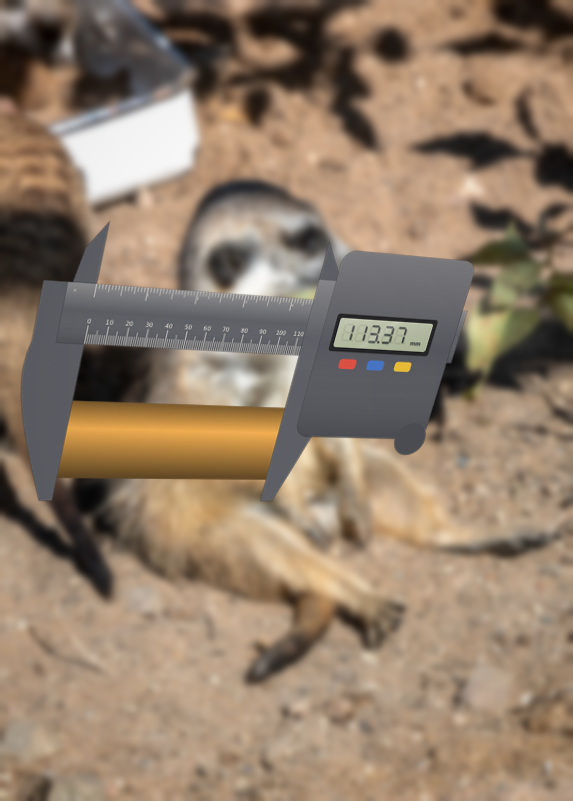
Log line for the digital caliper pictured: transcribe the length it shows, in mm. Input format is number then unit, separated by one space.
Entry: 113.37 mm
